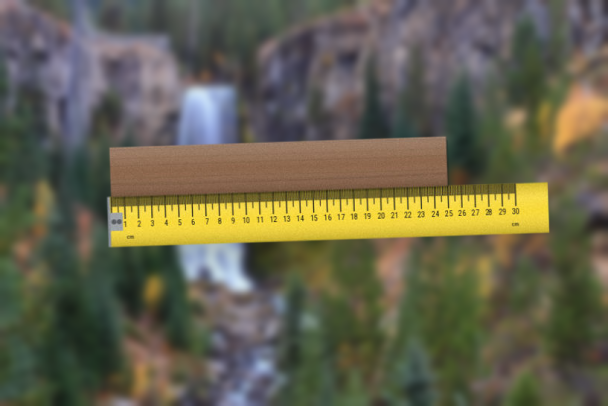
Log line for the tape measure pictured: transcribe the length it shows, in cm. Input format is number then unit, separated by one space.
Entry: 25 cm
